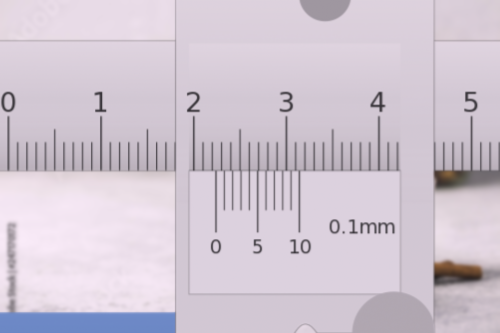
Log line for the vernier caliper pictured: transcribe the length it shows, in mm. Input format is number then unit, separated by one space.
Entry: 22.4 mm
